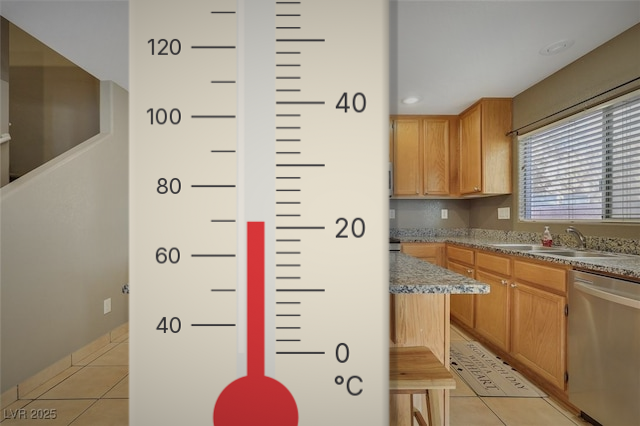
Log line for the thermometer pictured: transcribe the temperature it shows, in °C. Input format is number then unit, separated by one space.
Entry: 21 °C
